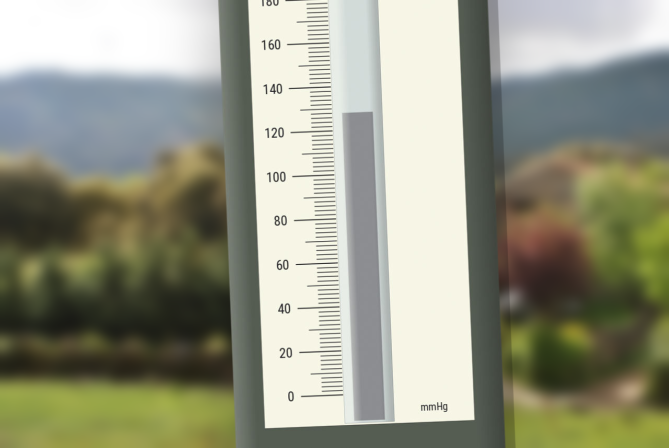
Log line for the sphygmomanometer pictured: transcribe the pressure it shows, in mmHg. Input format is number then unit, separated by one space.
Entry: 128 mmHg
